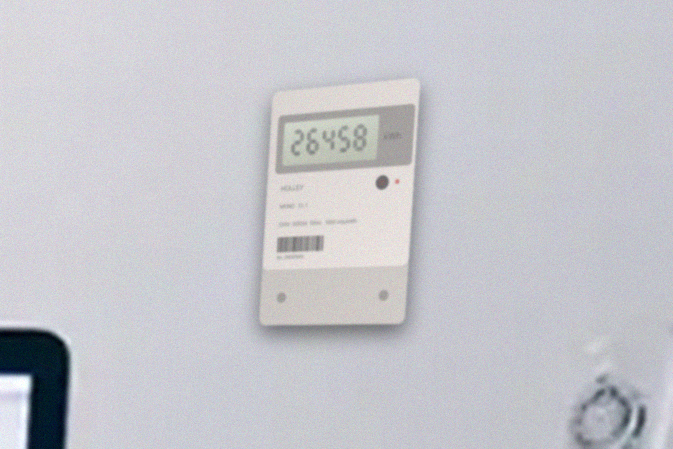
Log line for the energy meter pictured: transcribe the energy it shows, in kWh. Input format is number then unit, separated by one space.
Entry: 26458 kWh
